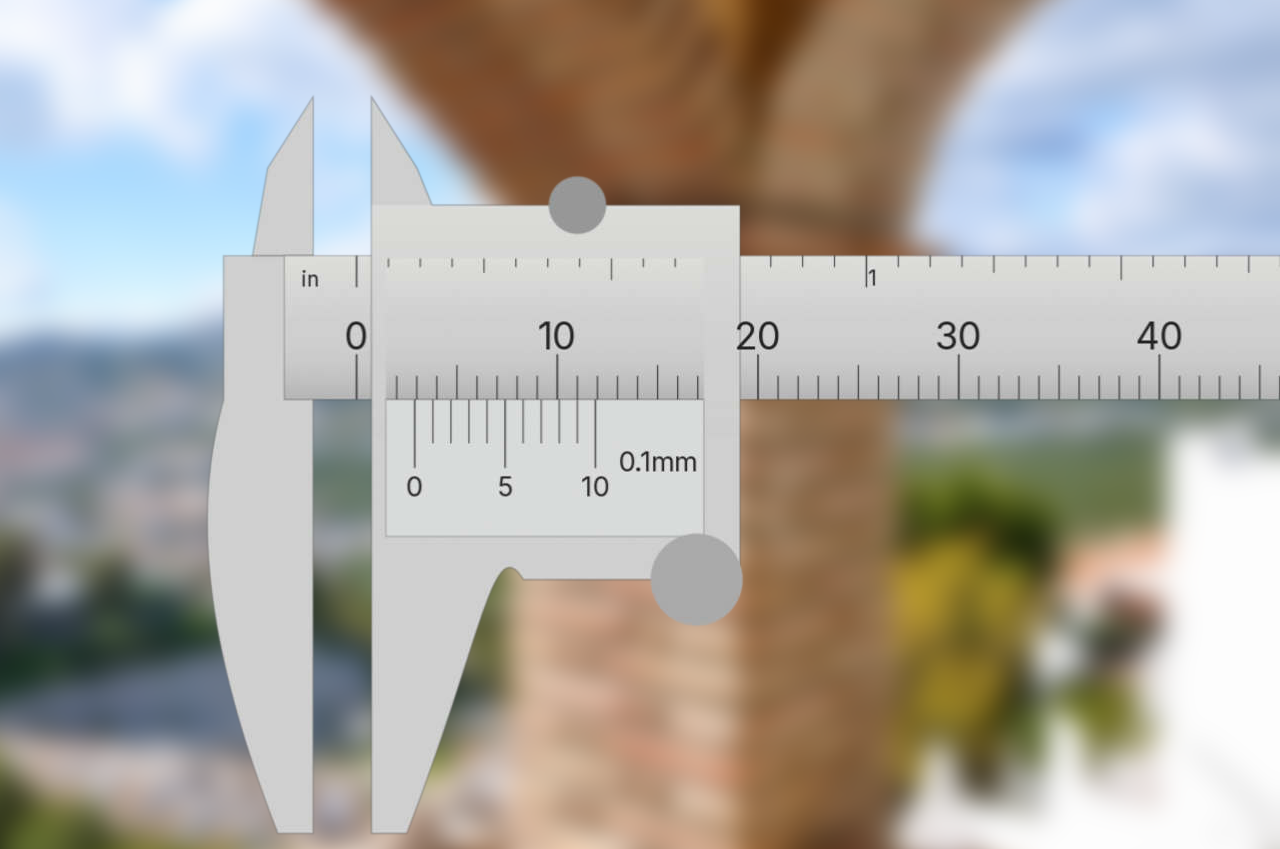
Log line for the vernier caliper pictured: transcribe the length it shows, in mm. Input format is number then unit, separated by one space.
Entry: 2.9 mm
